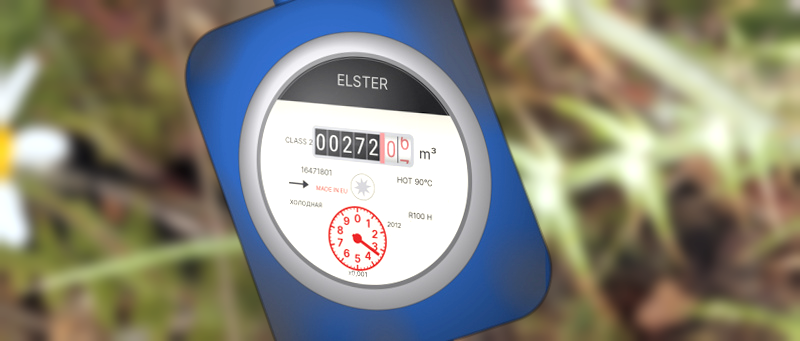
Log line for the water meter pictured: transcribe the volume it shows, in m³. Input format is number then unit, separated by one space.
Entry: 272.063 m³
